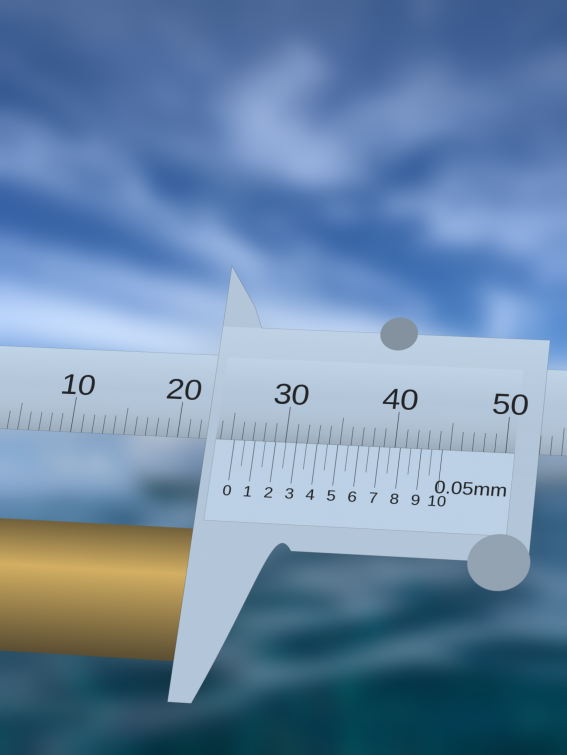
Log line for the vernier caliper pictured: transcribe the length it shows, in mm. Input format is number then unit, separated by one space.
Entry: 25.3 mm
